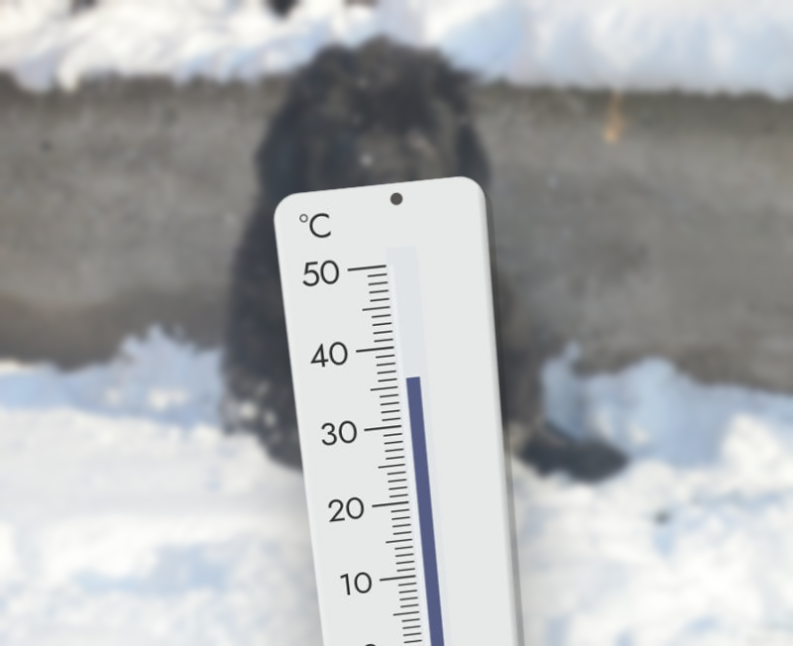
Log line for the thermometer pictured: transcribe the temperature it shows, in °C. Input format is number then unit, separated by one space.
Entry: 36 °C
